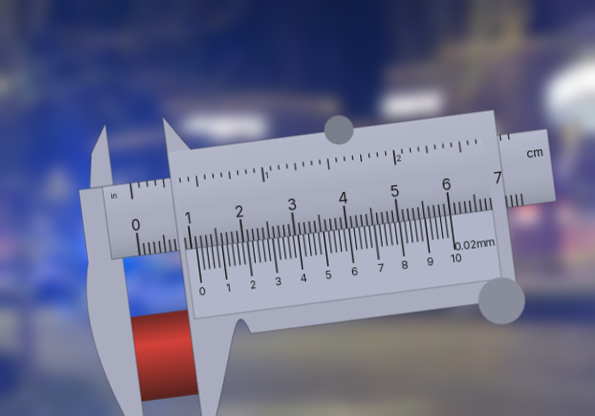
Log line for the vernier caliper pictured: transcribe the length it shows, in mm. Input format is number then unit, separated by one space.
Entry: 11.0 mm
